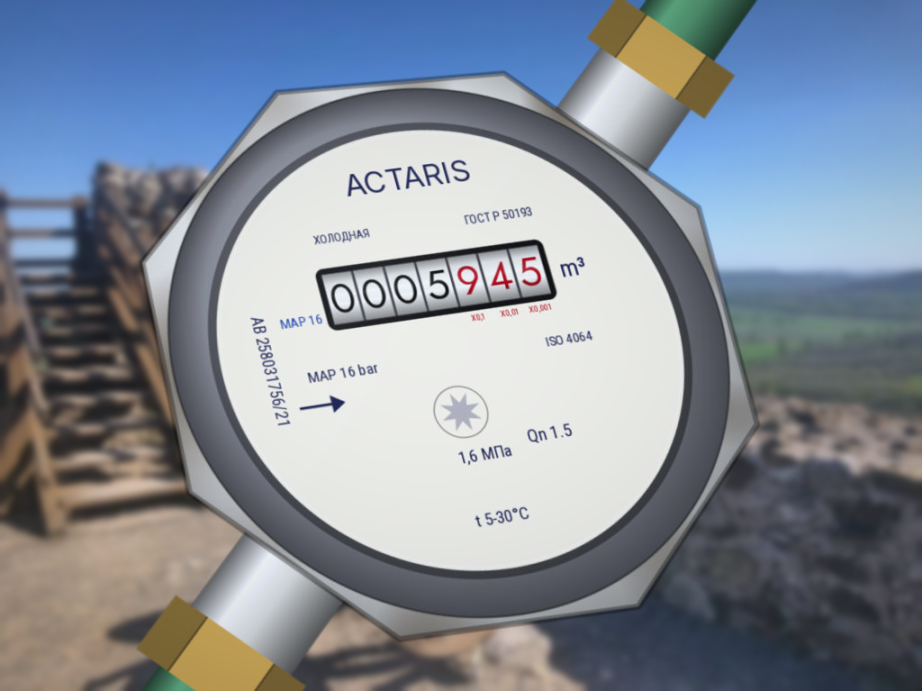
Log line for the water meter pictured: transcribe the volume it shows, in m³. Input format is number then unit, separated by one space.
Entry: 5.945 m³
